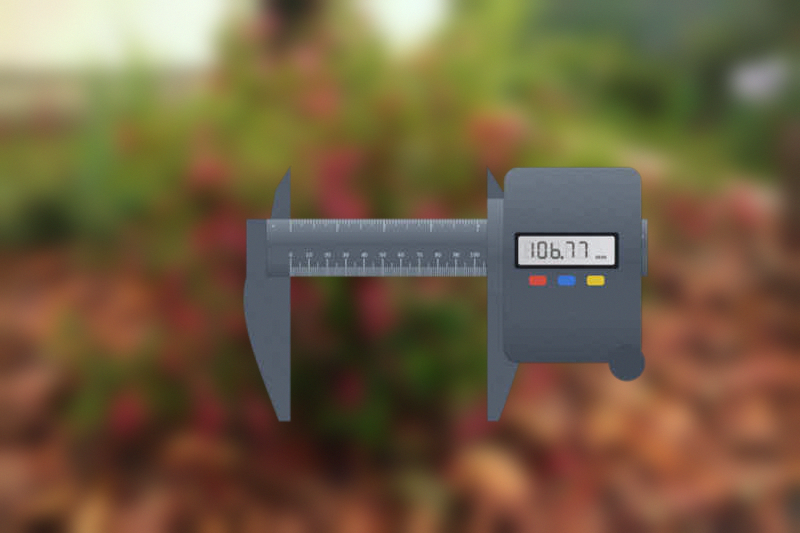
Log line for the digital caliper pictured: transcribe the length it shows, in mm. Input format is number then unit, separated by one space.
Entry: 106.77 mm
